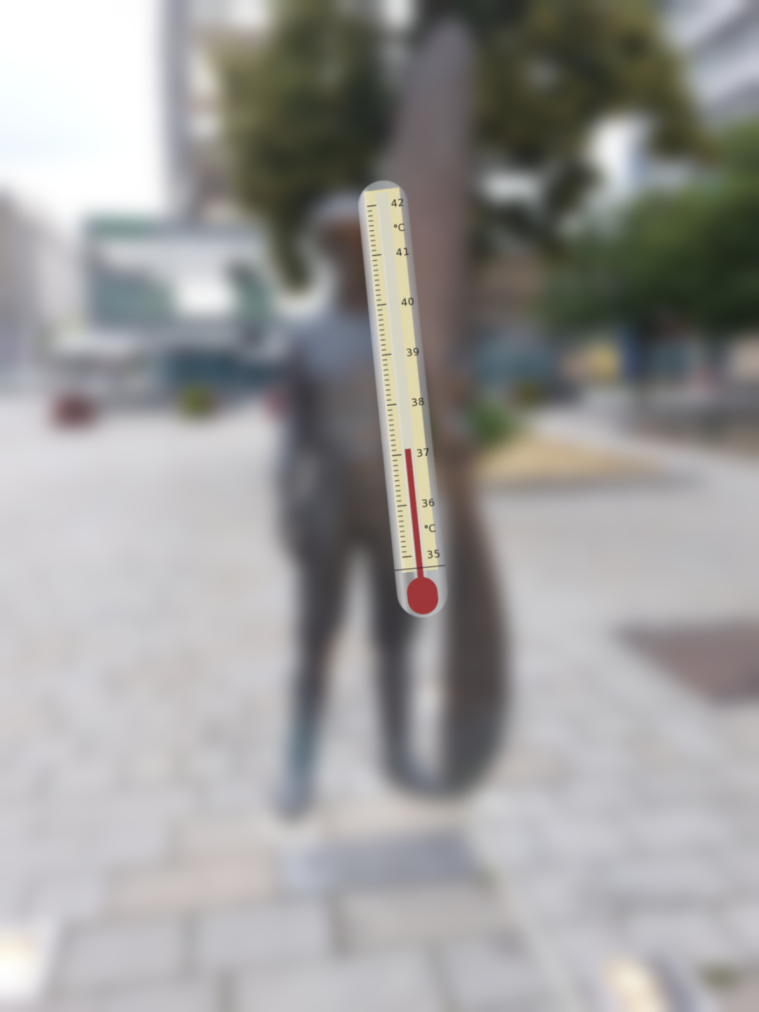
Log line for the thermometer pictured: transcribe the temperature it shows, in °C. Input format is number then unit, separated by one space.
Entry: 37.1 °C
